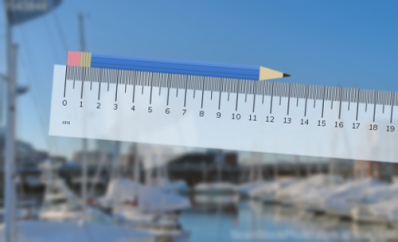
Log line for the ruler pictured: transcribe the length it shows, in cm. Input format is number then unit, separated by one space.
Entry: 13 cm
